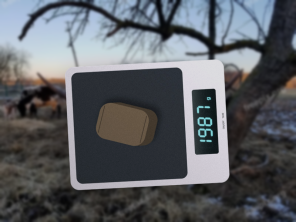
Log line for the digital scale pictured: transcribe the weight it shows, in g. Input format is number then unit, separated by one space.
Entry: 1987 g
